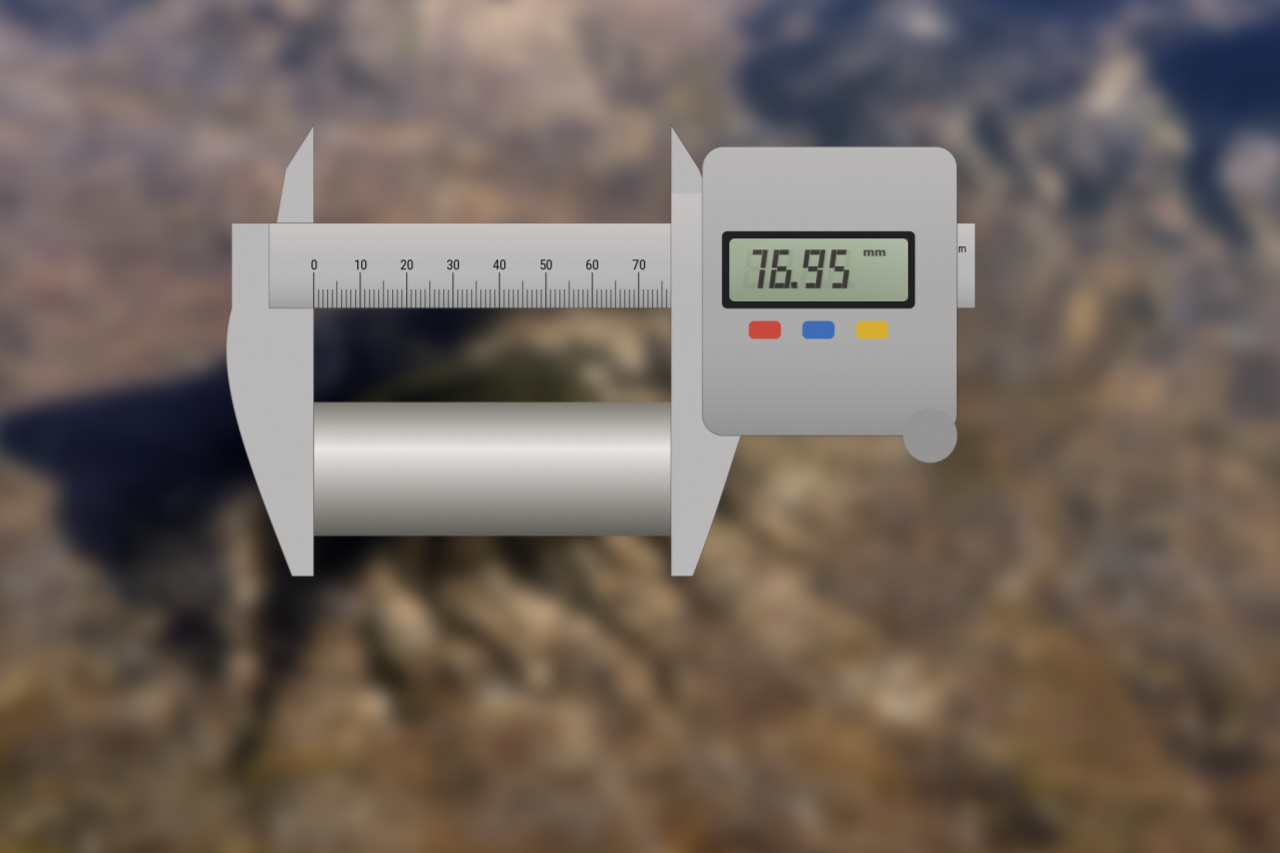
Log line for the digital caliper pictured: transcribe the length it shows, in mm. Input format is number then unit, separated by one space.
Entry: 76.95 mm
